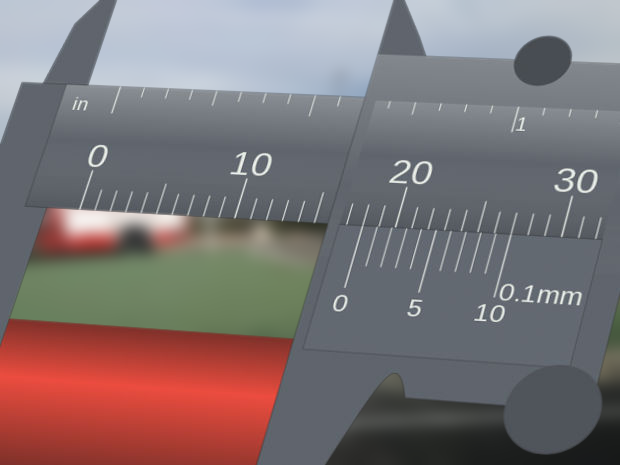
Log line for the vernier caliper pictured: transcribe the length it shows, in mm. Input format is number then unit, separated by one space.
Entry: 18.0 mm
